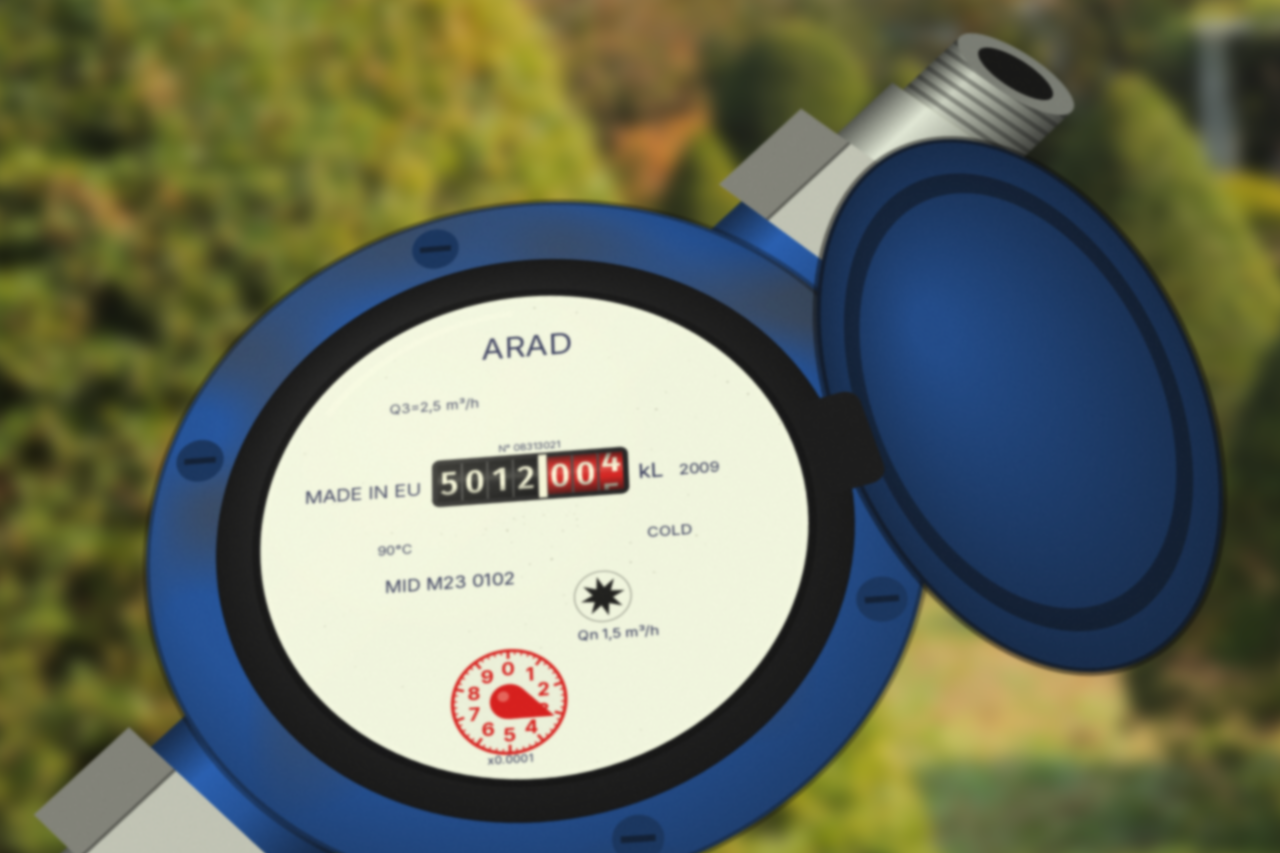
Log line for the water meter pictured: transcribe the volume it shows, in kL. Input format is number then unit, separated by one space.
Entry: 5012.0043 kL
